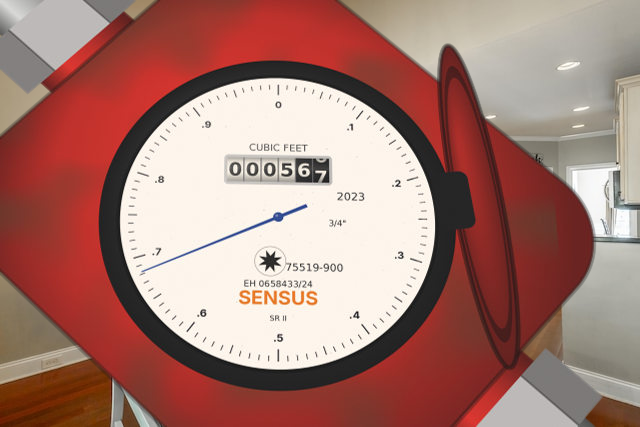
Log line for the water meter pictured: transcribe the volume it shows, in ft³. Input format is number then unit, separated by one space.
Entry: 566.68 ft³
